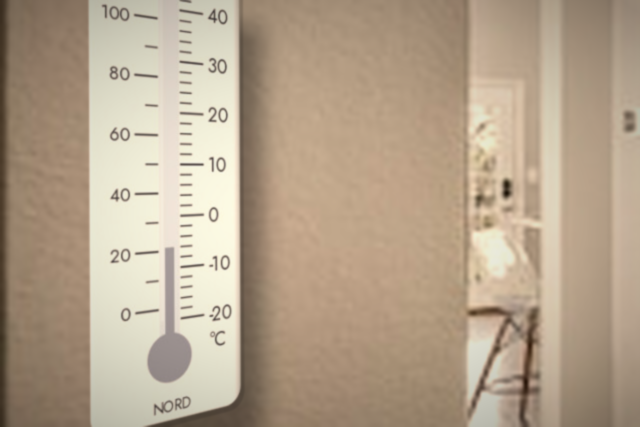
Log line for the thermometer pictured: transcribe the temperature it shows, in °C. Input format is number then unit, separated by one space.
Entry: -6 °C
